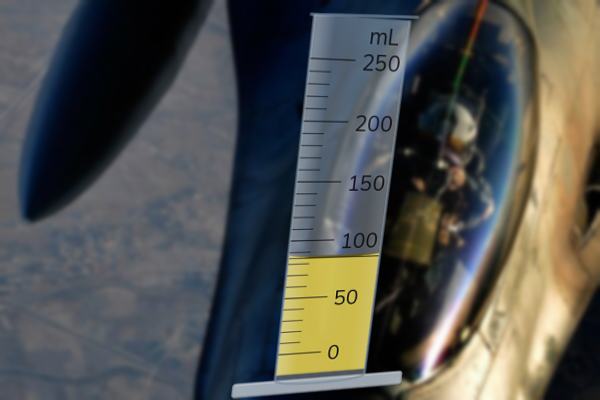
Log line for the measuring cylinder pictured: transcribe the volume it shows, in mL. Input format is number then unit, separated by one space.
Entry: 85 mL
